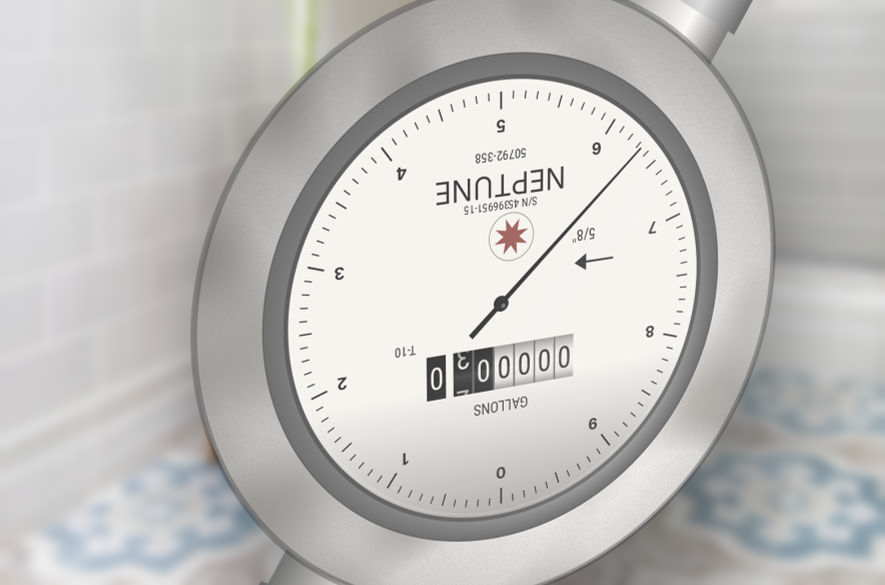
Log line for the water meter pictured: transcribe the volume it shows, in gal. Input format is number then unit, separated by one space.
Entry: 26.3 gal
